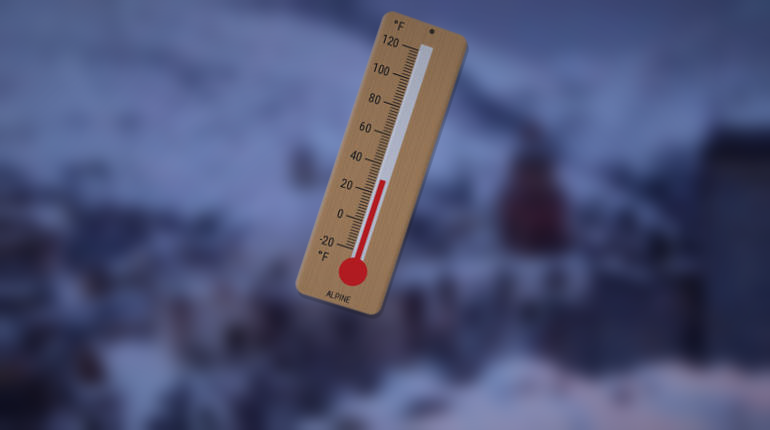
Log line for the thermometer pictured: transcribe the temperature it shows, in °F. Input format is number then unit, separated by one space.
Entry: 30 °F
